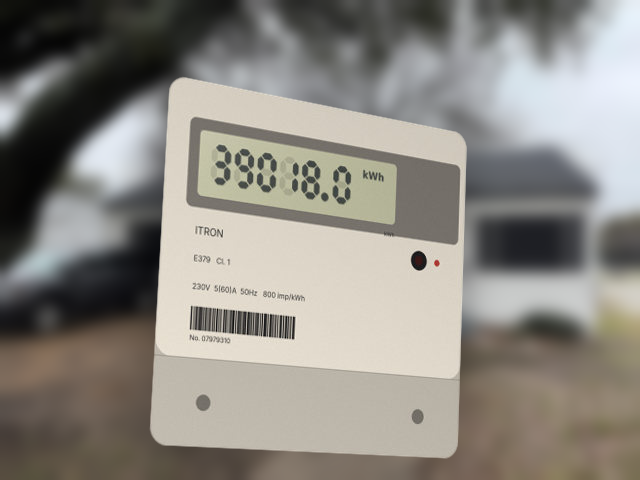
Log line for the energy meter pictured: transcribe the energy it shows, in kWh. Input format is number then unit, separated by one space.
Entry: 39018.0 kWh
